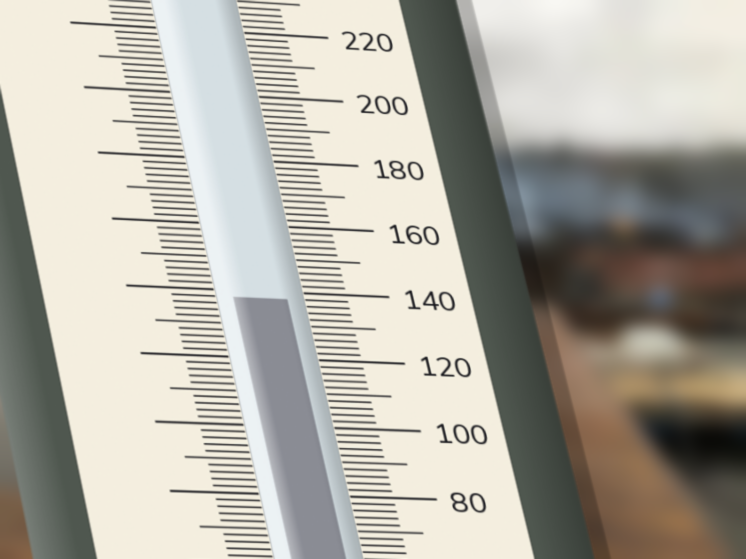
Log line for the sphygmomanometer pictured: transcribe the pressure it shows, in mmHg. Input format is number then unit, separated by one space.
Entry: 138 mmHg
